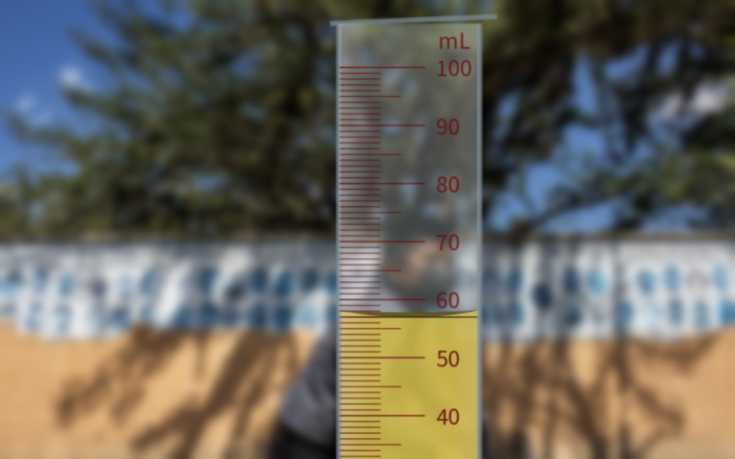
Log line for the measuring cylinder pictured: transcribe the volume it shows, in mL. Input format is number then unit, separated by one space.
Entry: 57 mL
